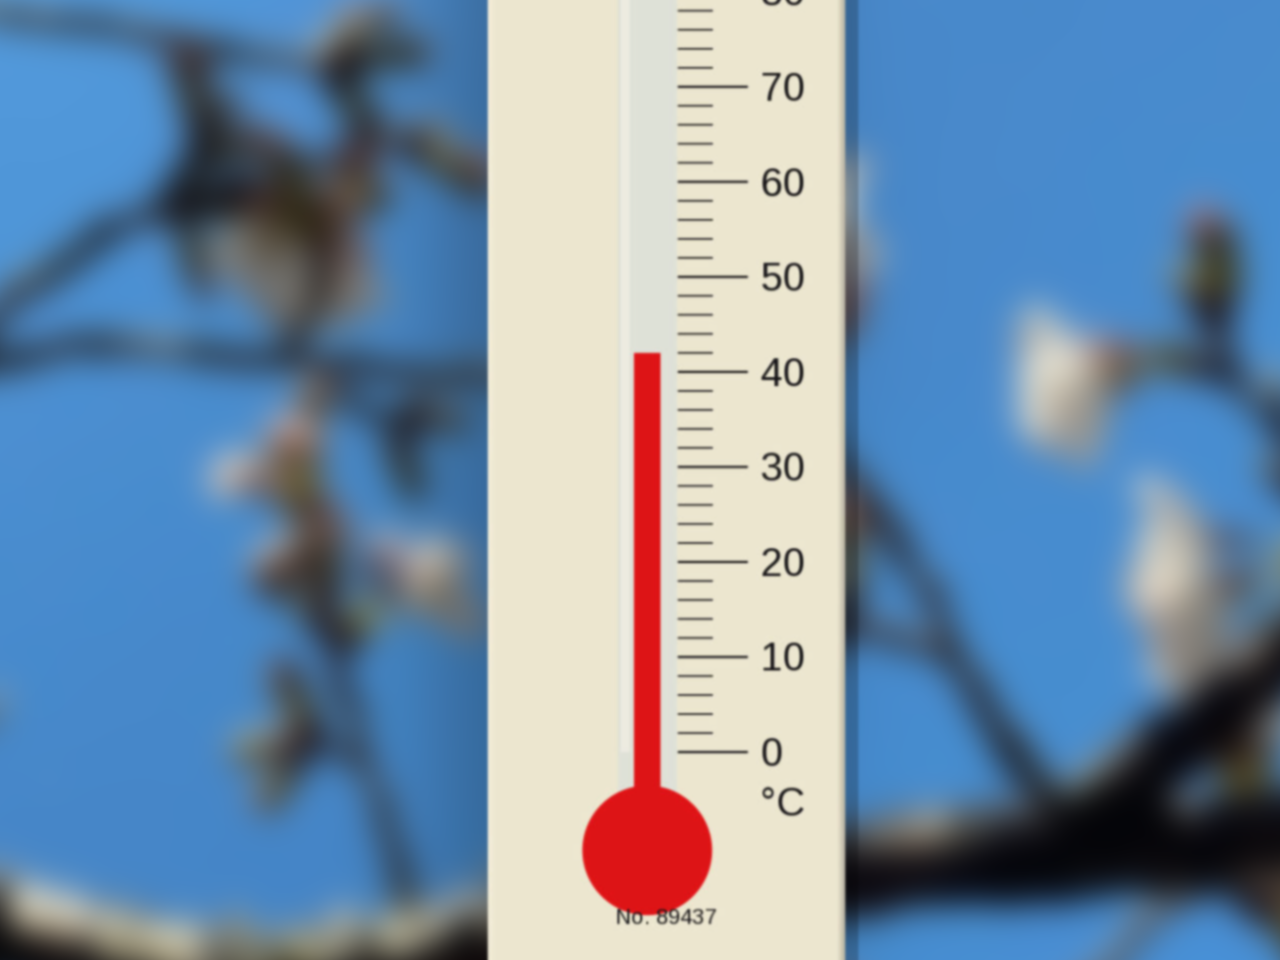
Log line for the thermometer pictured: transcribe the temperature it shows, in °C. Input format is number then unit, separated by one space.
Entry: 42 °C
